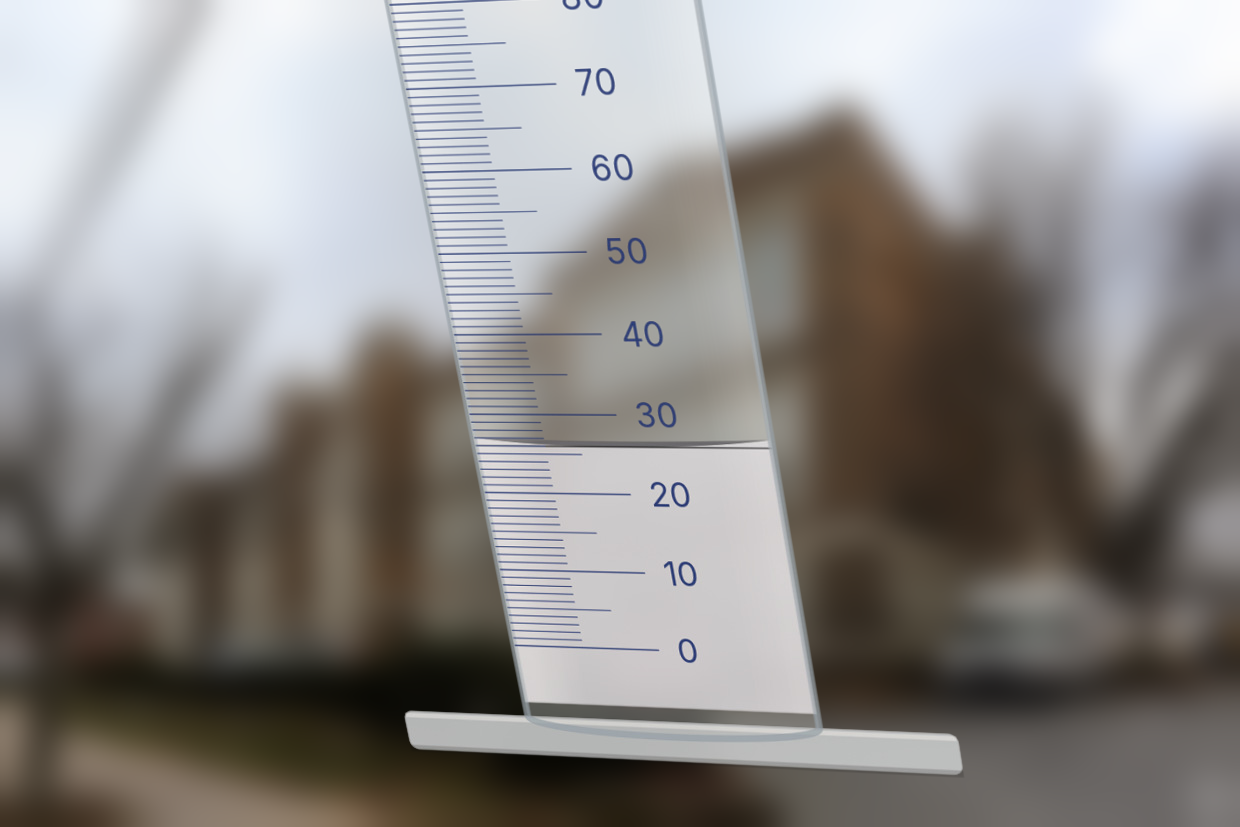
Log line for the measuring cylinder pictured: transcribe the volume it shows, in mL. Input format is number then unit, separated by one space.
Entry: 26 mL
